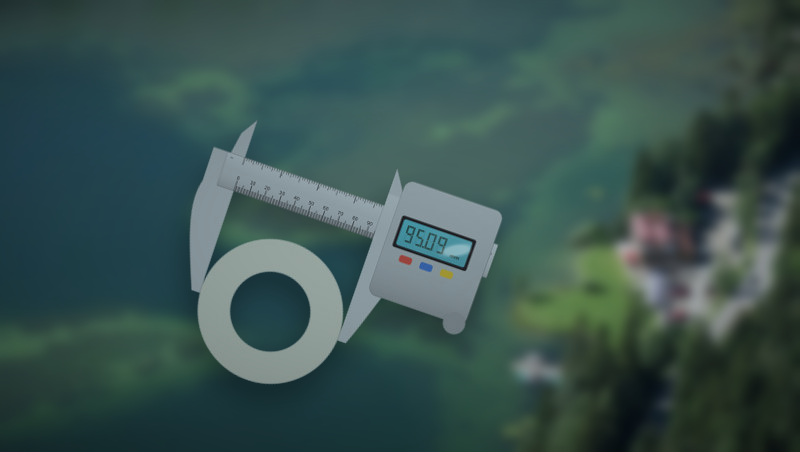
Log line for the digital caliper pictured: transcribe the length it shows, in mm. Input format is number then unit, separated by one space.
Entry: 95.09 mm
